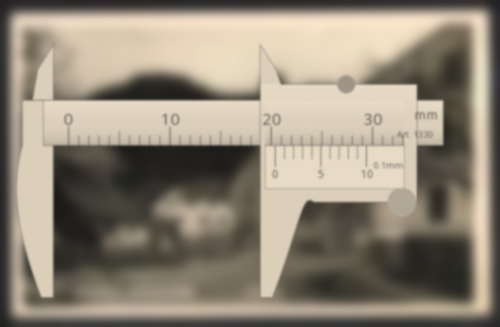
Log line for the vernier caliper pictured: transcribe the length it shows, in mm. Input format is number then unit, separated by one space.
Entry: 20.4 mm
